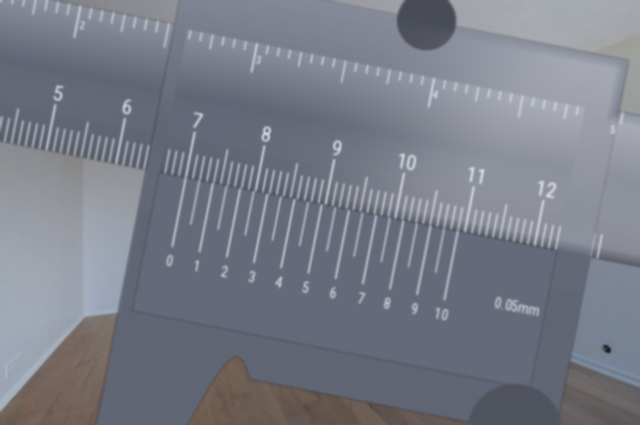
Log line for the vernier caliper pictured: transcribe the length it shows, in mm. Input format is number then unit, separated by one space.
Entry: 70.0 mm
